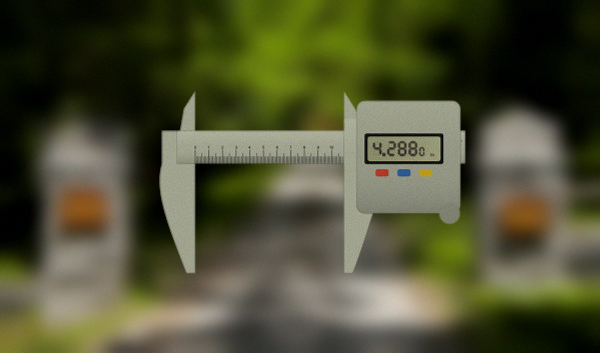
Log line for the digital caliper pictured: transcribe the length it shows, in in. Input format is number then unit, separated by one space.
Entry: 4.2880 in
